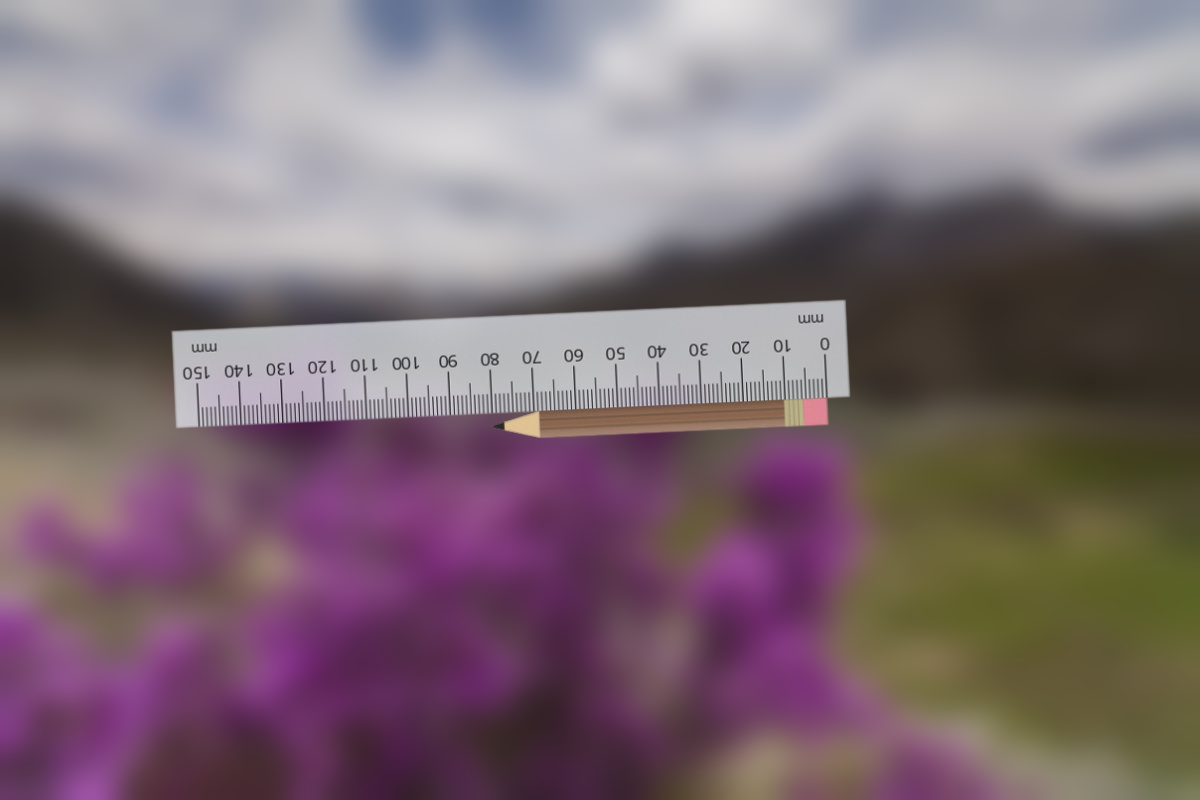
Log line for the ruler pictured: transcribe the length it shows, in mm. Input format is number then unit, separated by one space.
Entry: 80 mm
